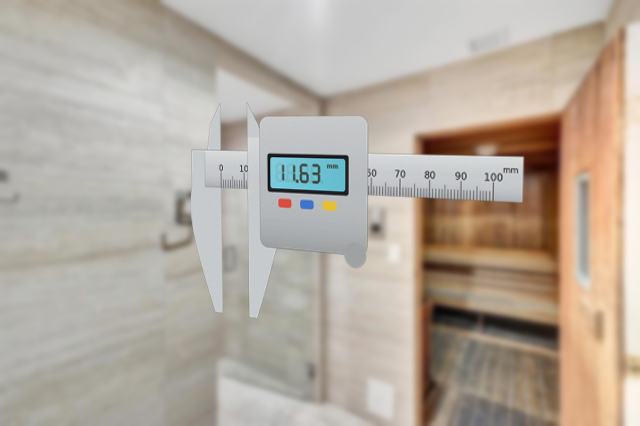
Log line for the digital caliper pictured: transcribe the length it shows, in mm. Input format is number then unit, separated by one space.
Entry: 11.63 mm
